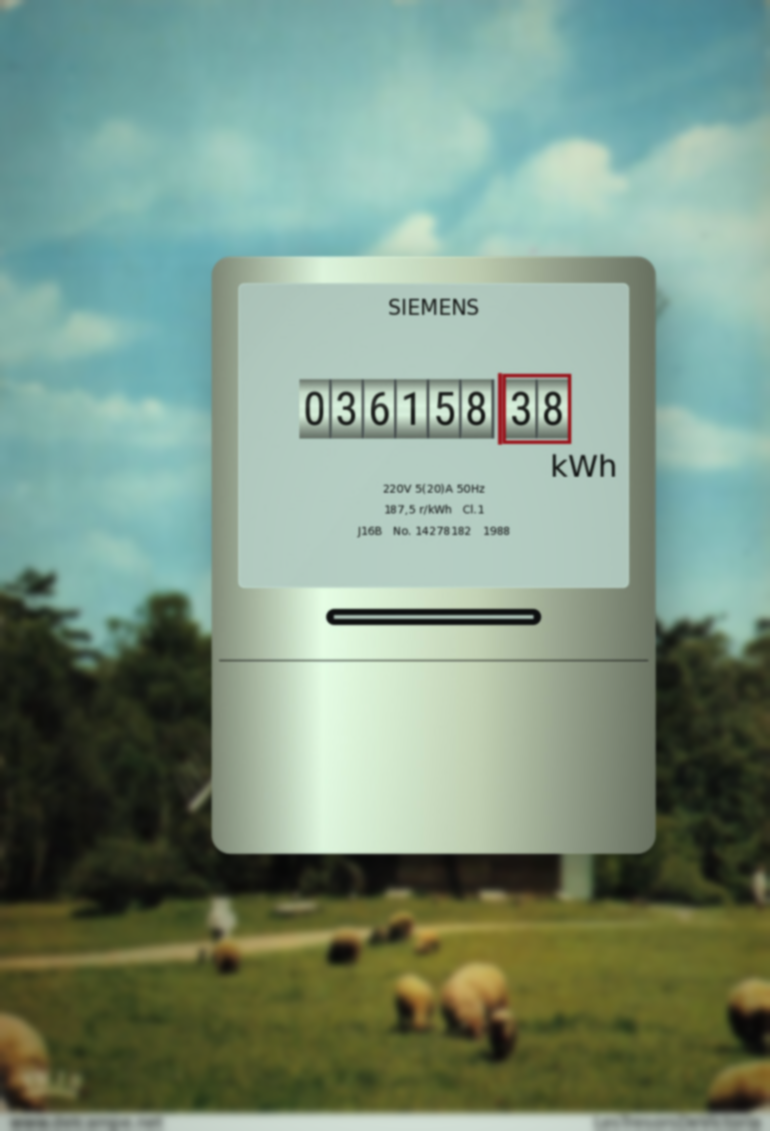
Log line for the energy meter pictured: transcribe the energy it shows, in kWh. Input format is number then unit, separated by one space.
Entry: 36158.38 kWh
